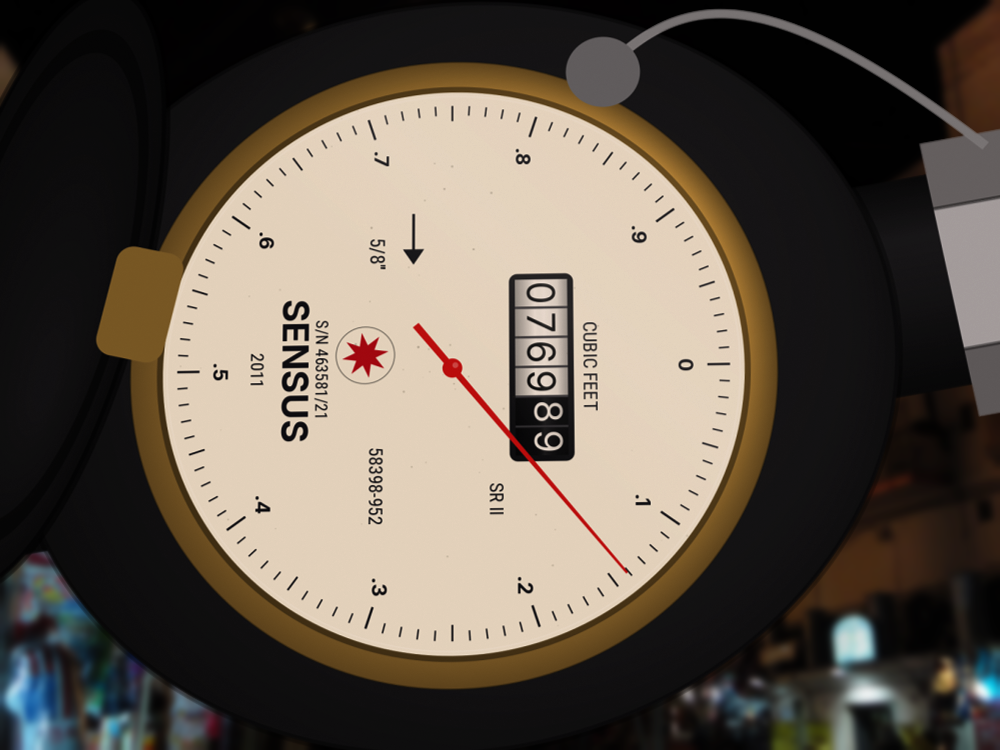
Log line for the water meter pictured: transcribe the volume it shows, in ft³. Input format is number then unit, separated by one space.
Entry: 76989.14 ft³
